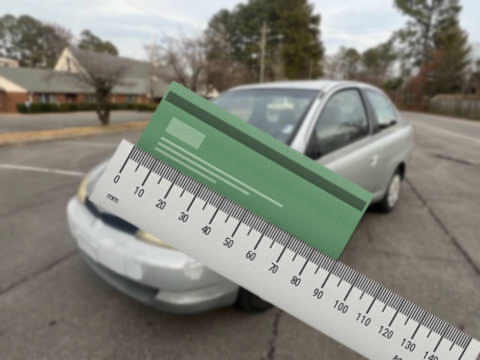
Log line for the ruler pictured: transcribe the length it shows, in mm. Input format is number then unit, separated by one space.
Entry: 90 mm
